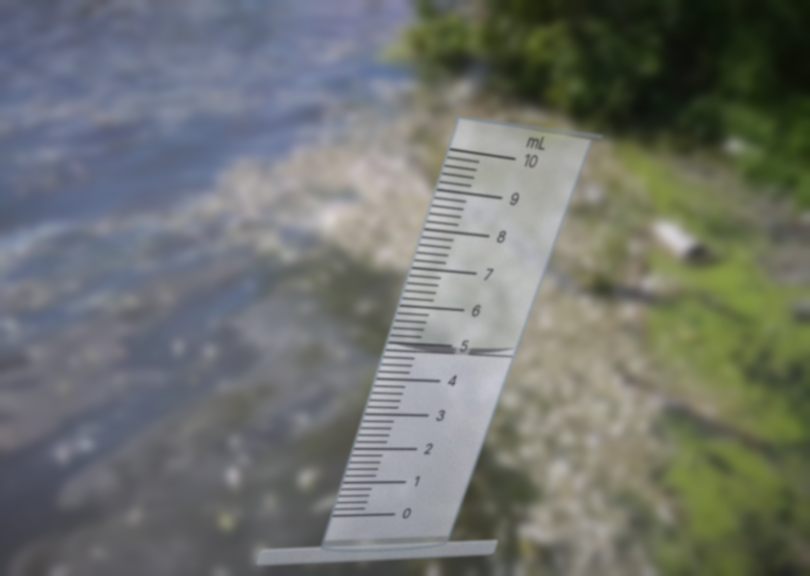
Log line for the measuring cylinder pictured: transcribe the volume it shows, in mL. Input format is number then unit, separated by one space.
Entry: 4.8 mL
